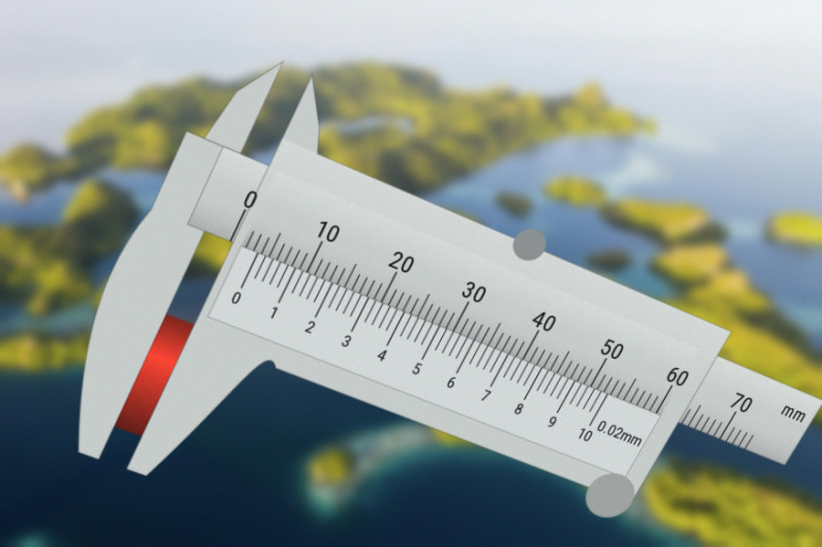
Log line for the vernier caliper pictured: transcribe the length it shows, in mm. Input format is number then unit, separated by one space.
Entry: 3.6 mm
